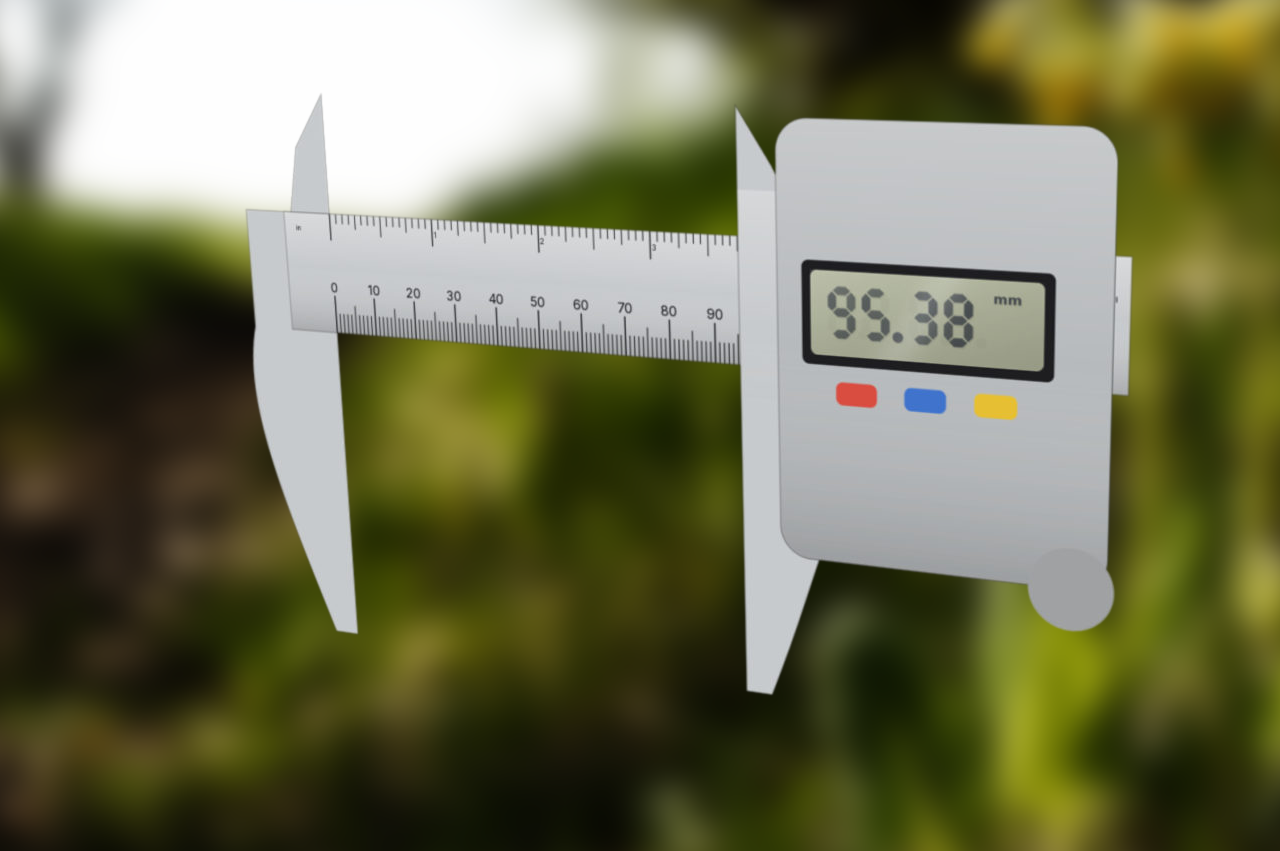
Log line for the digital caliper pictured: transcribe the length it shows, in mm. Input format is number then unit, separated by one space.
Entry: 95.38 mm
